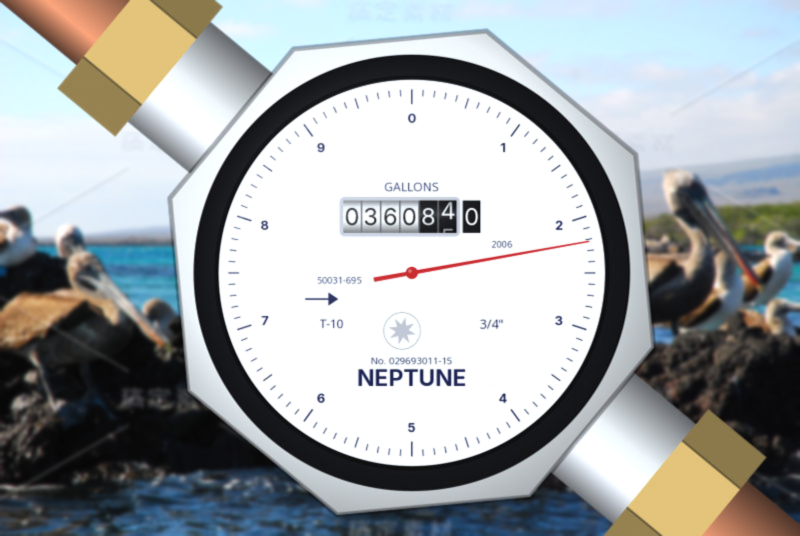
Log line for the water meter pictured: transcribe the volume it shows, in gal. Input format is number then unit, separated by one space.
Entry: 360842.2 gal
